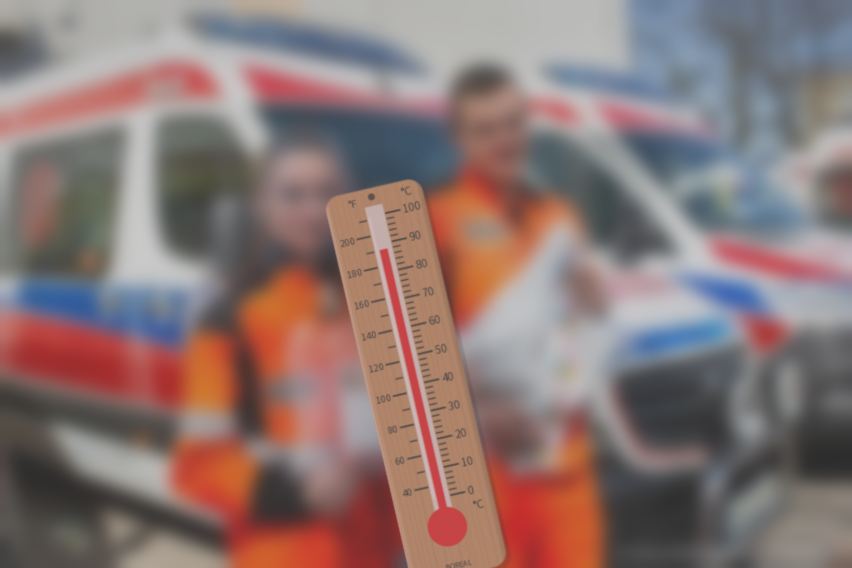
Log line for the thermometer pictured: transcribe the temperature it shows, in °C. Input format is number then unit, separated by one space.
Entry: 88 °C
